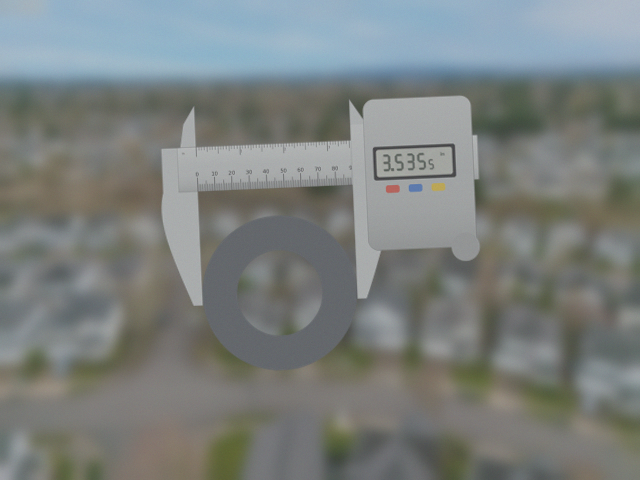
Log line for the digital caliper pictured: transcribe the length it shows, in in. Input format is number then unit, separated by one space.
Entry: 3.5355 in
